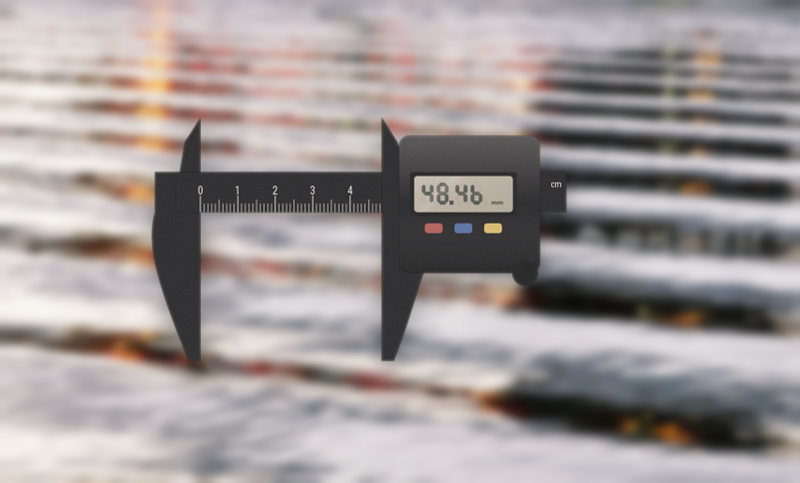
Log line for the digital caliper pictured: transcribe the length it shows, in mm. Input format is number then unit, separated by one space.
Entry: 48.46 mm
